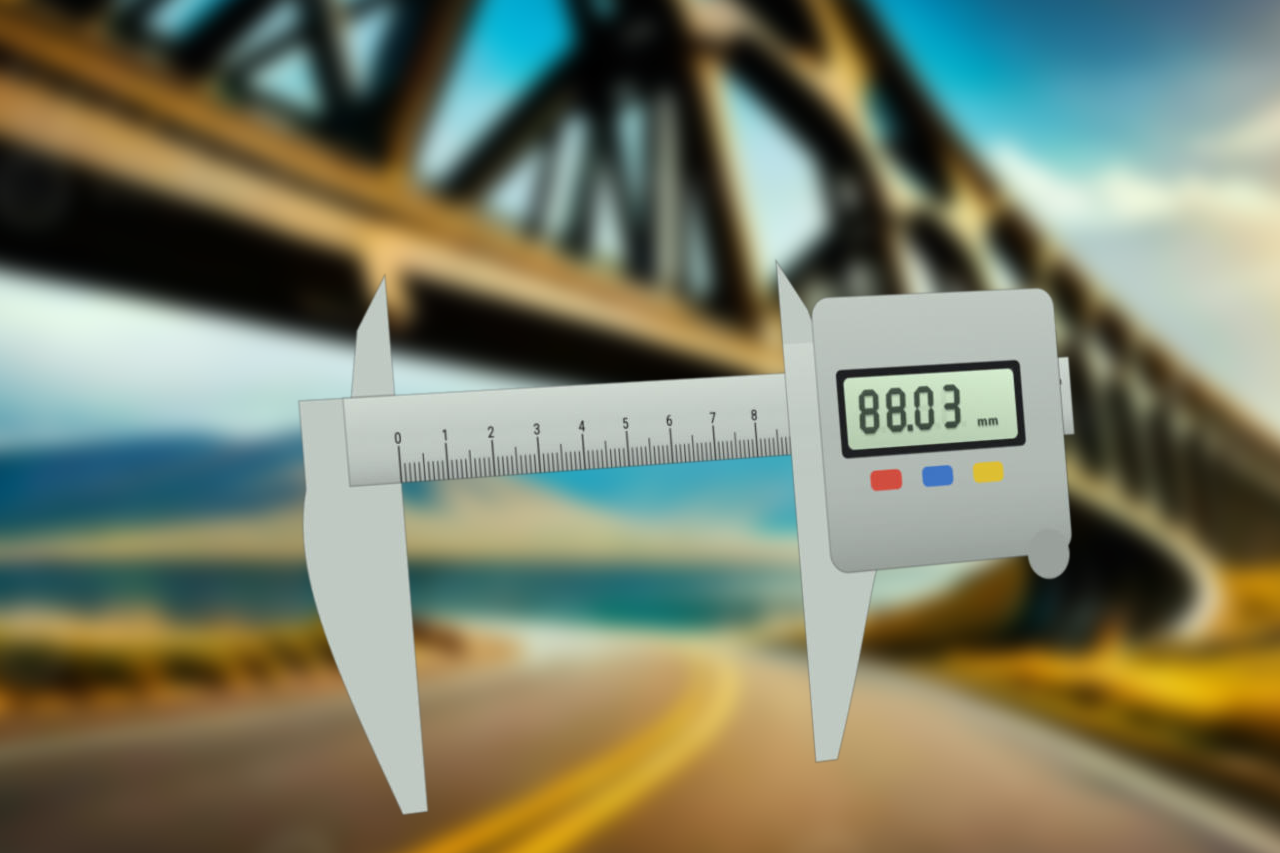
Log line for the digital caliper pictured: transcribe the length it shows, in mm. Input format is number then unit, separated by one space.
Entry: 88.03 mm
